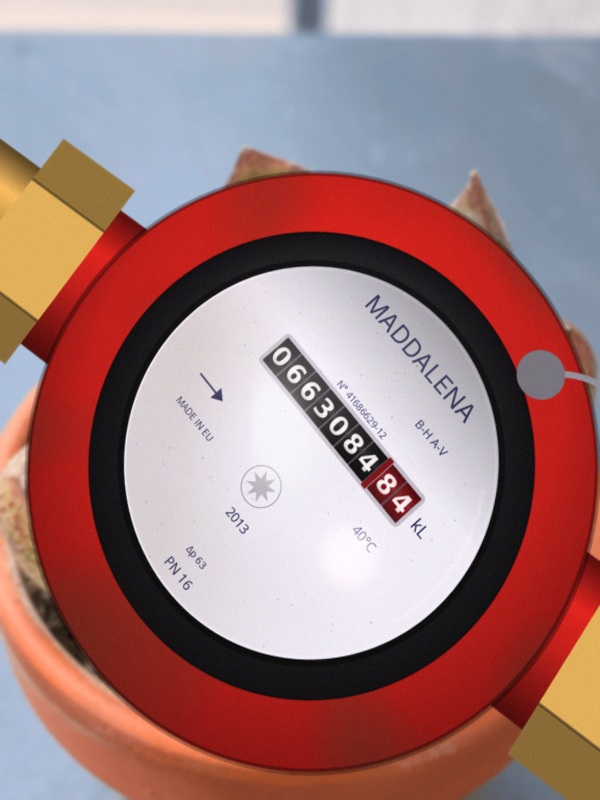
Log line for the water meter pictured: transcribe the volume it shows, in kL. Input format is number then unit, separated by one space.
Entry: 663084.84 kL
